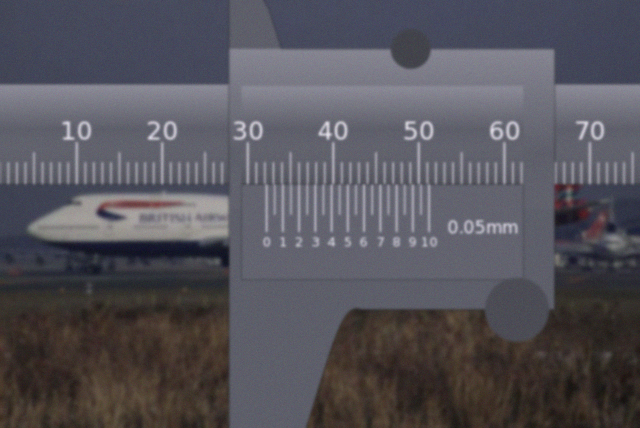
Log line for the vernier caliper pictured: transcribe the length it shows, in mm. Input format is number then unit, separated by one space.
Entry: 32.2 mm
